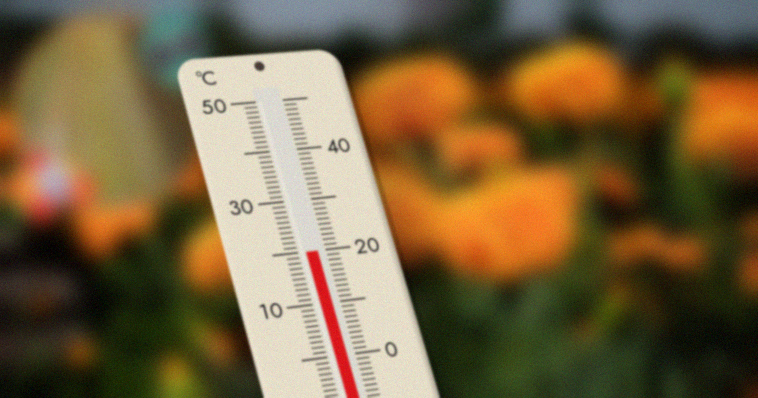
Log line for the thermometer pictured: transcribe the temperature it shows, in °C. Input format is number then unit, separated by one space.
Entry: 20 °C
